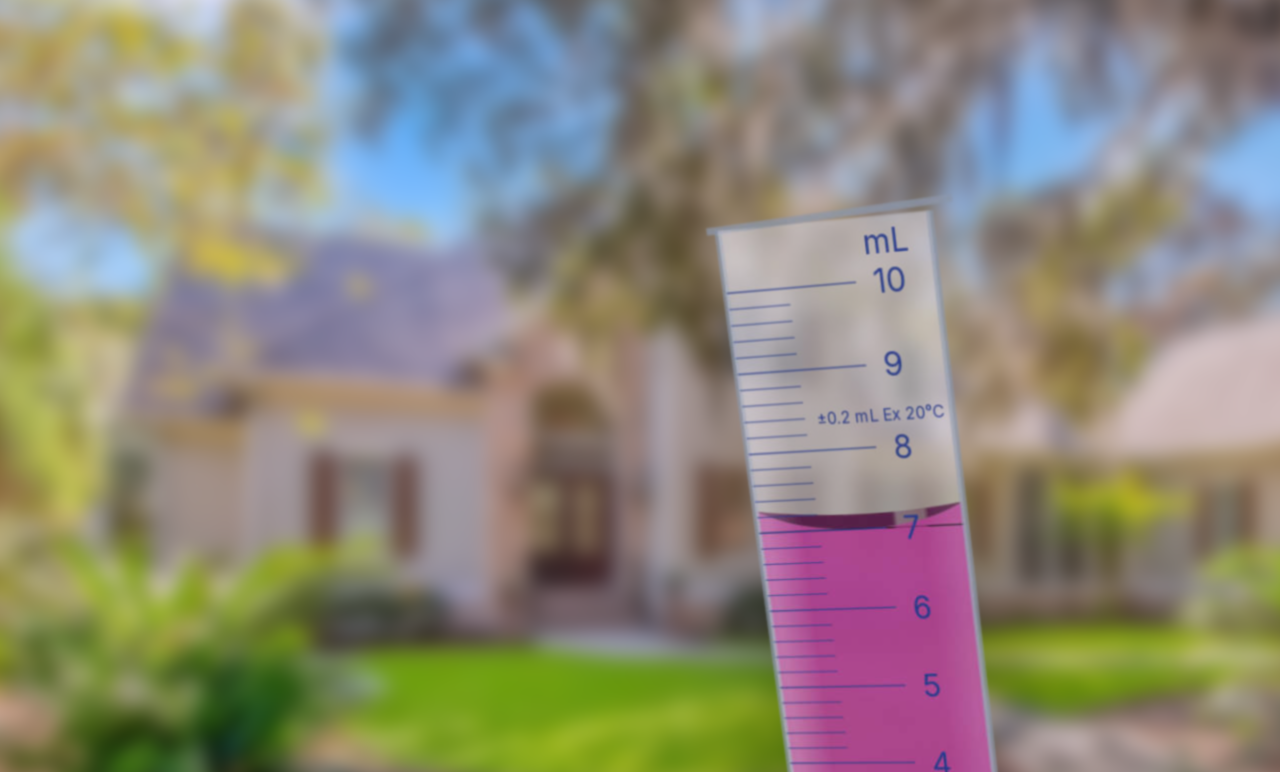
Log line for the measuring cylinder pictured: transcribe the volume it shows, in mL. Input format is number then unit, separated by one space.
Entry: 7 mL
